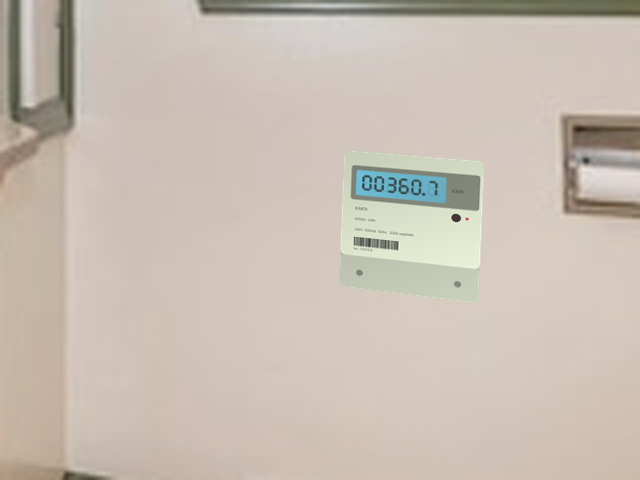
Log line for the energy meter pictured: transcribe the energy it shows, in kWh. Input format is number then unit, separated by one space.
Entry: 360.7 kWh
